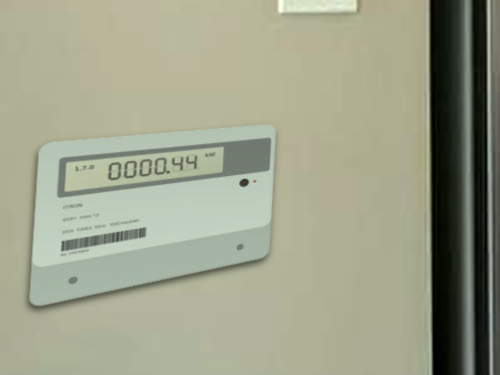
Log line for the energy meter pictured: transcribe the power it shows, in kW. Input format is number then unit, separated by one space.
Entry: 0.44 kW
